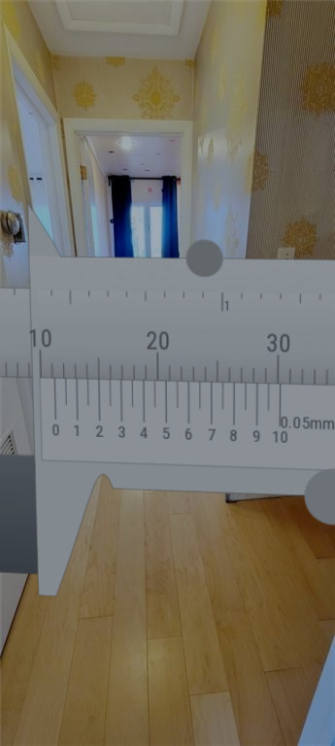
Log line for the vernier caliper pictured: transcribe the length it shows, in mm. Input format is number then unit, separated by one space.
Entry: 11.2 mm
